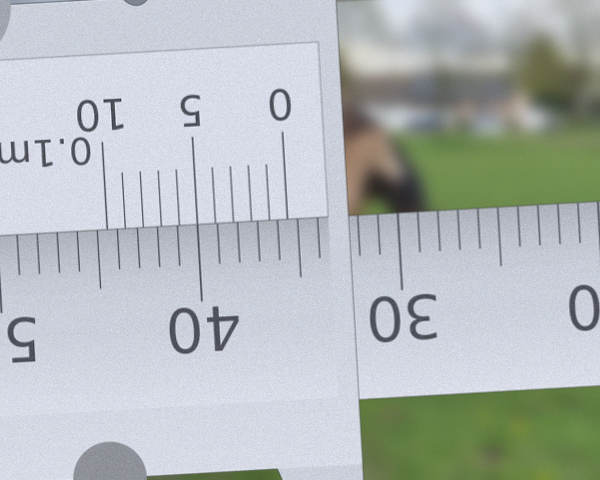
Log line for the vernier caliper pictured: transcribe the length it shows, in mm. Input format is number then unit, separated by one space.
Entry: 35.5 mm
